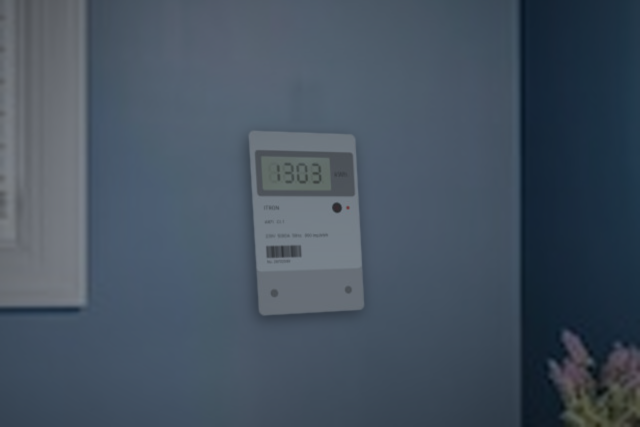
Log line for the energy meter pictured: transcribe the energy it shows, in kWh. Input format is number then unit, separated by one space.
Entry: 1303 kWh
